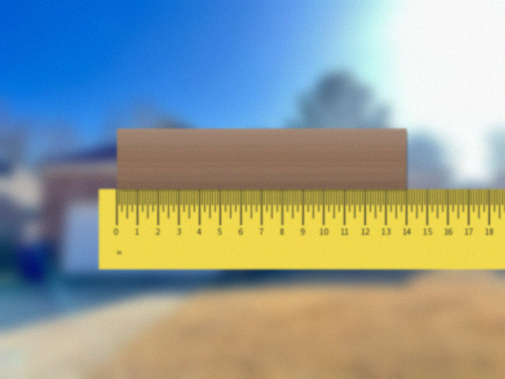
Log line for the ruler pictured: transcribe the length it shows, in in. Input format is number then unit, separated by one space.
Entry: 14 in
